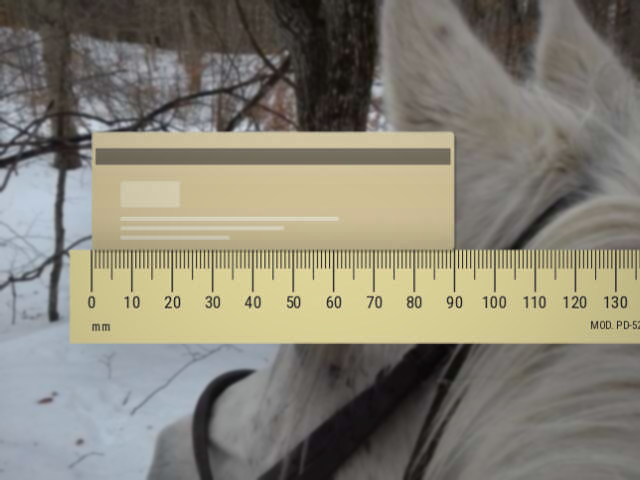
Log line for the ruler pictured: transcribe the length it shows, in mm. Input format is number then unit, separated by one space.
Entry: 90 mm
